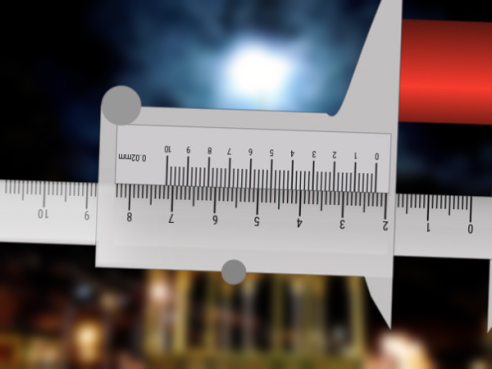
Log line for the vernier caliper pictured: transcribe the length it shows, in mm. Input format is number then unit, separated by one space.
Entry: 22.5 mm
